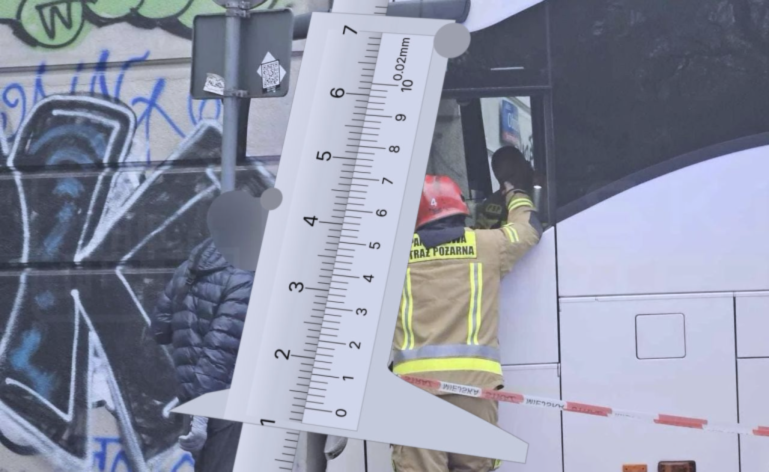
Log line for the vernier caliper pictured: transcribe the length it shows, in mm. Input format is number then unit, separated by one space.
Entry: 12.8 mm
